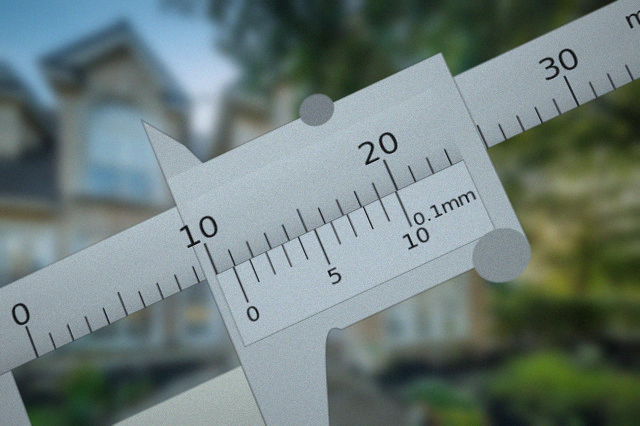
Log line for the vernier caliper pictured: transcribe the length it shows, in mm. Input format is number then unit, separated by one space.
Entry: 10.9 mm
